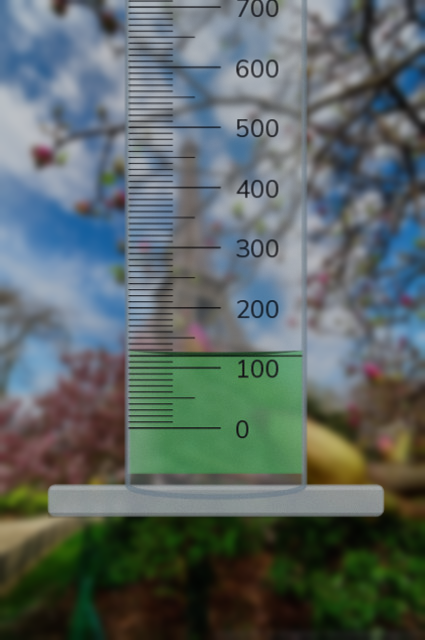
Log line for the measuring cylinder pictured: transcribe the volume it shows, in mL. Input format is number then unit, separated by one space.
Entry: 120 mL
